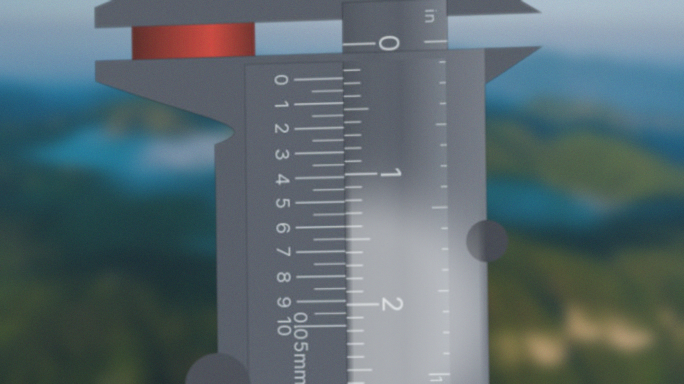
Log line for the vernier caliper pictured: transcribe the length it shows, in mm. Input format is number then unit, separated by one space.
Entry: 2.6 mm
